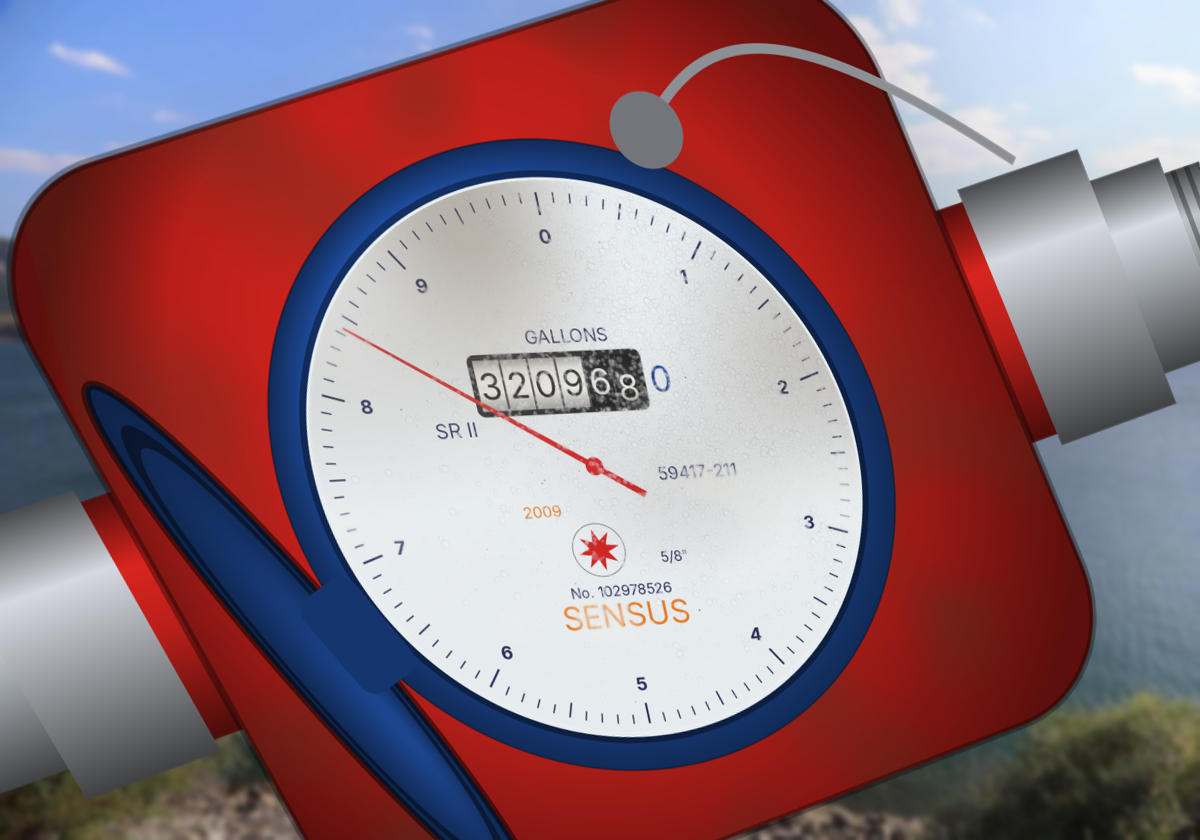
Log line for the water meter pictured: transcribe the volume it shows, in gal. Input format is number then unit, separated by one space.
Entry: 3209678.4 gal
